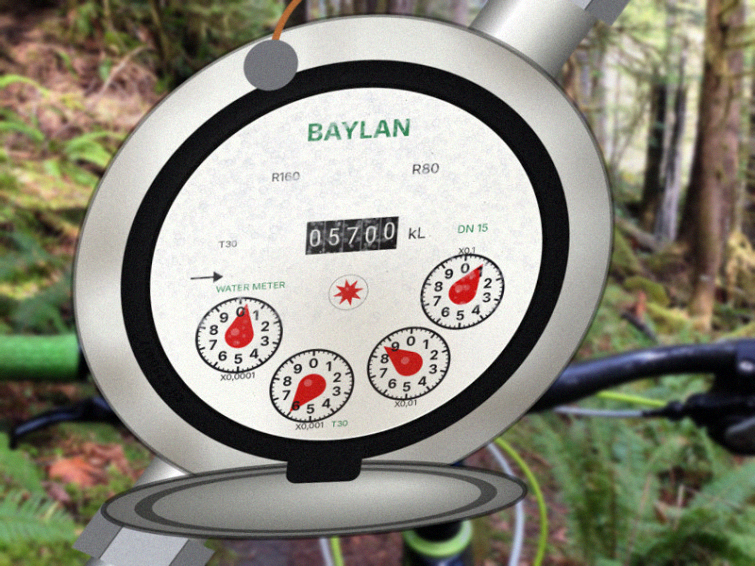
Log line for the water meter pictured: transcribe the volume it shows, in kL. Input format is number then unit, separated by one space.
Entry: 5700.0860 kL
